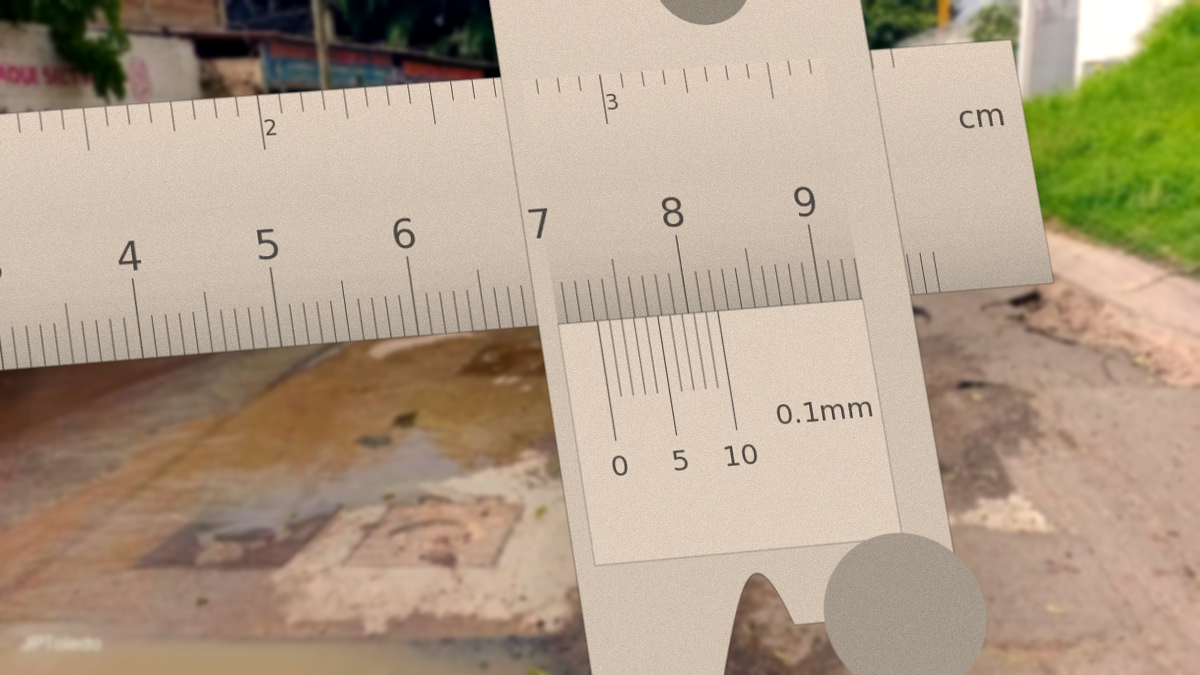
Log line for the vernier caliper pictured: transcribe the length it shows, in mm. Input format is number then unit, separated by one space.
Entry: 73.2 mm
